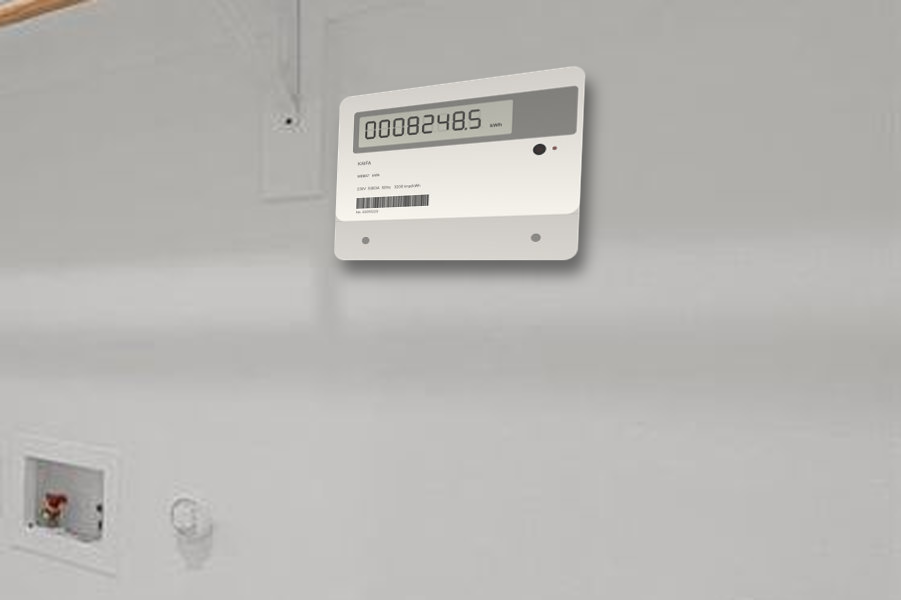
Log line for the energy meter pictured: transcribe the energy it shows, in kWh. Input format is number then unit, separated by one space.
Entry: 8248.5 kWh
